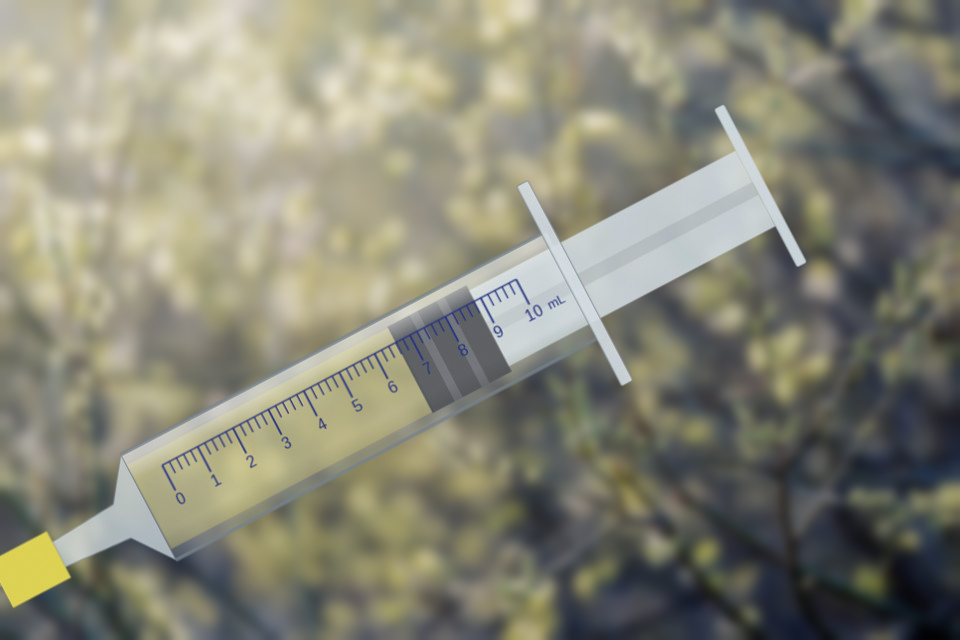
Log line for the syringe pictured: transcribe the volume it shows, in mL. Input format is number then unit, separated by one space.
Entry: 6.6 mL
